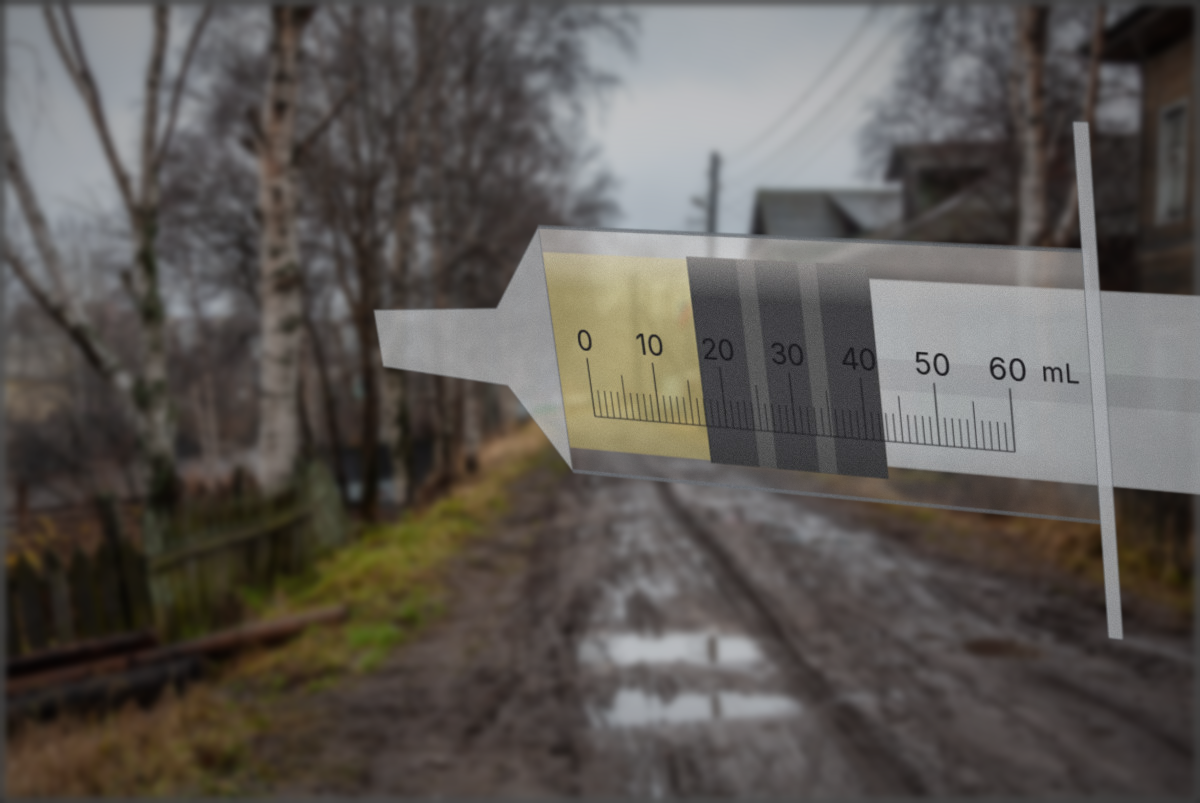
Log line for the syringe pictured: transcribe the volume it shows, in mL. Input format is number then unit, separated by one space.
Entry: 17 mL
